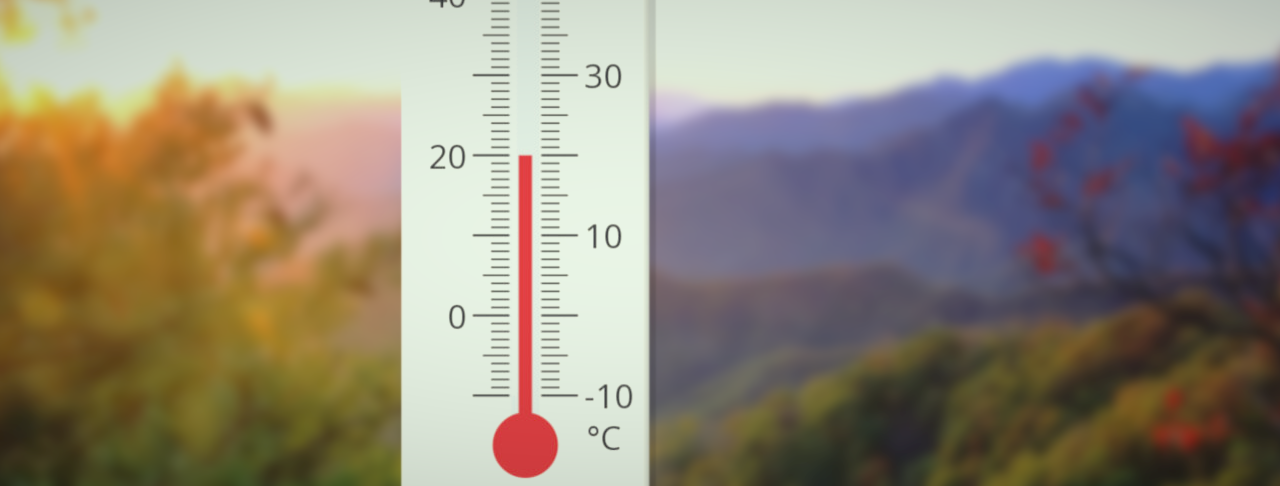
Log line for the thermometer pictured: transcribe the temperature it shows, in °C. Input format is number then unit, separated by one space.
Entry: 20 °C
